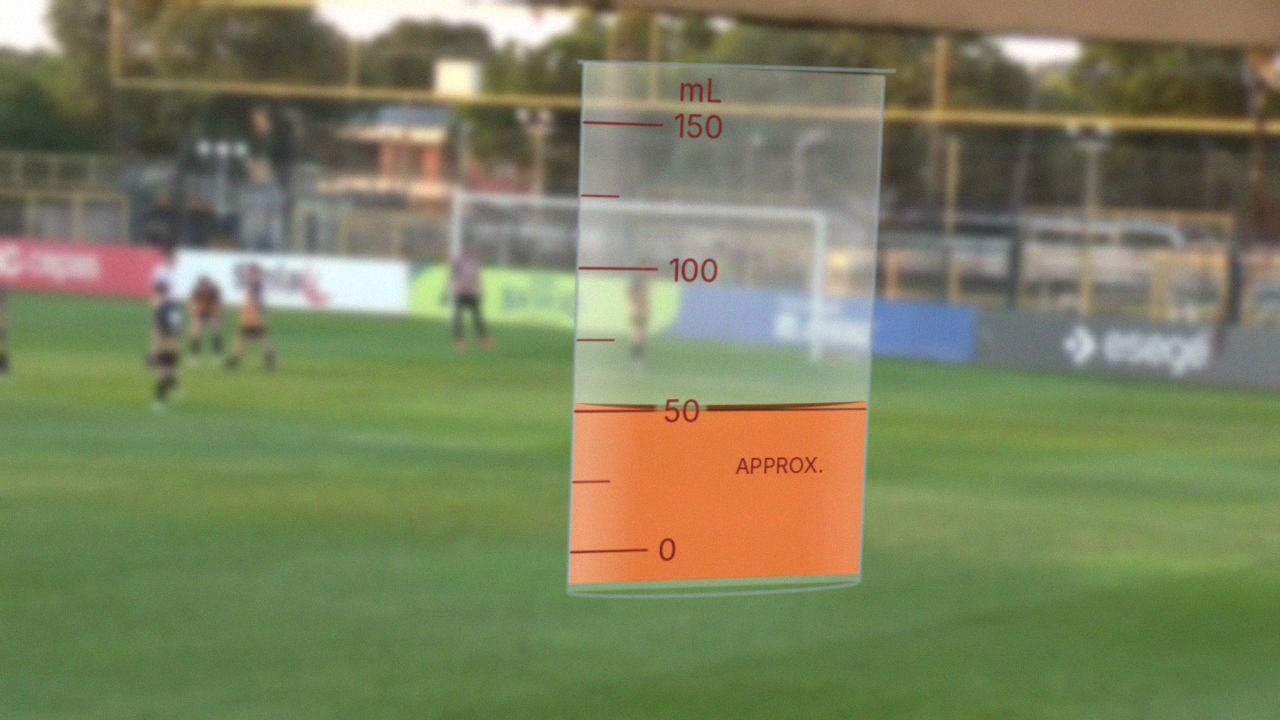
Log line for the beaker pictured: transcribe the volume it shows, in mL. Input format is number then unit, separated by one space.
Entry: 50 mL
